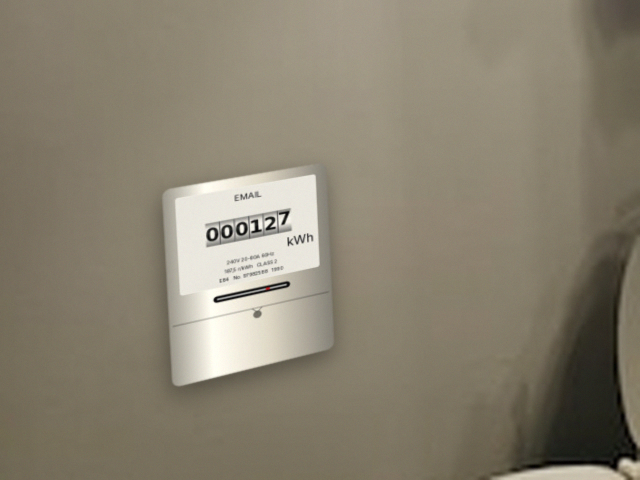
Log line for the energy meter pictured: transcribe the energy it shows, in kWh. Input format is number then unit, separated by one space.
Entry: 127 kWh
